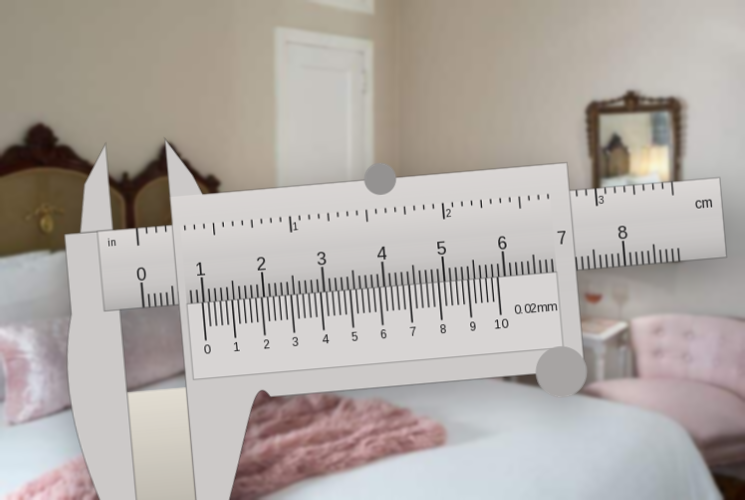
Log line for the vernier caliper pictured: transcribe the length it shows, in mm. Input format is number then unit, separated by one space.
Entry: 9.8 mm
